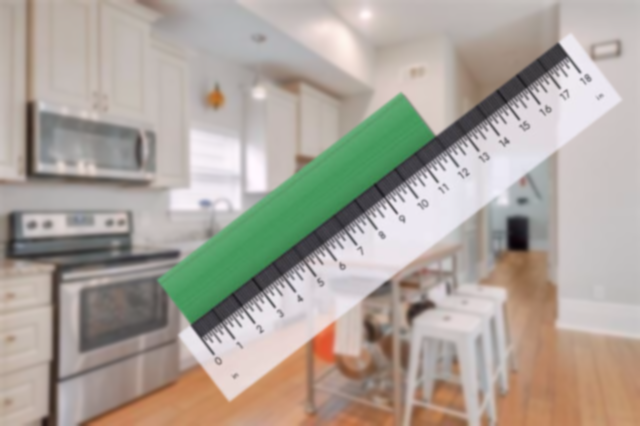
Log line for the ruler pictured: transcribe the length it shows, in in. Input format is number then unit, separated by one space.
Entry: 12 in
